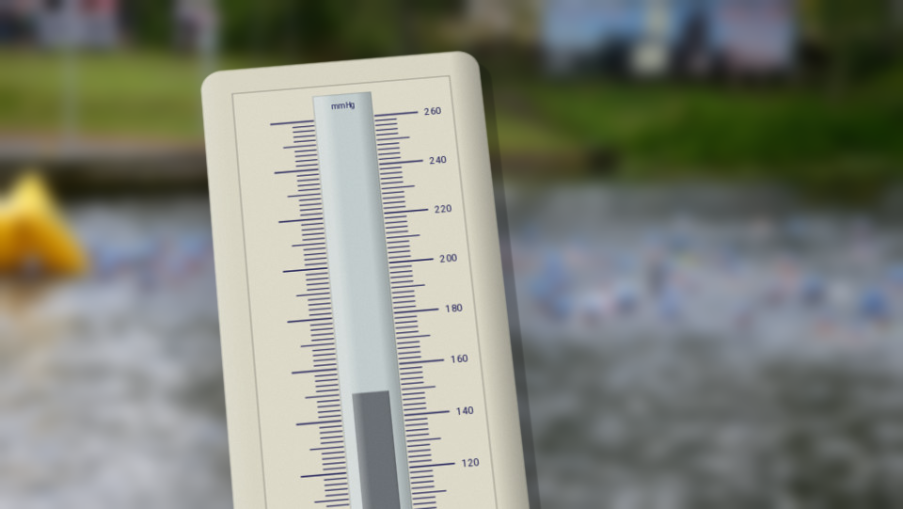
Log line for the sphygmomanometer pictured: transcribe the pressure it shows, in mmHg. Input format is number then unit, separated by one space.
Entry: 150 mmHg
